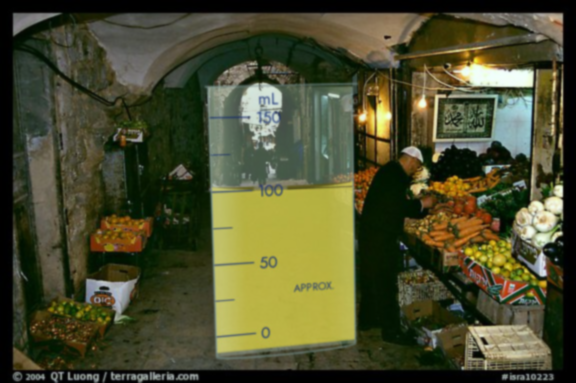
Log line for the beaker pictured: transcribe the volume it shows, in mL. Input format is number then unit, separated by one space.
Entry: 100 mL
